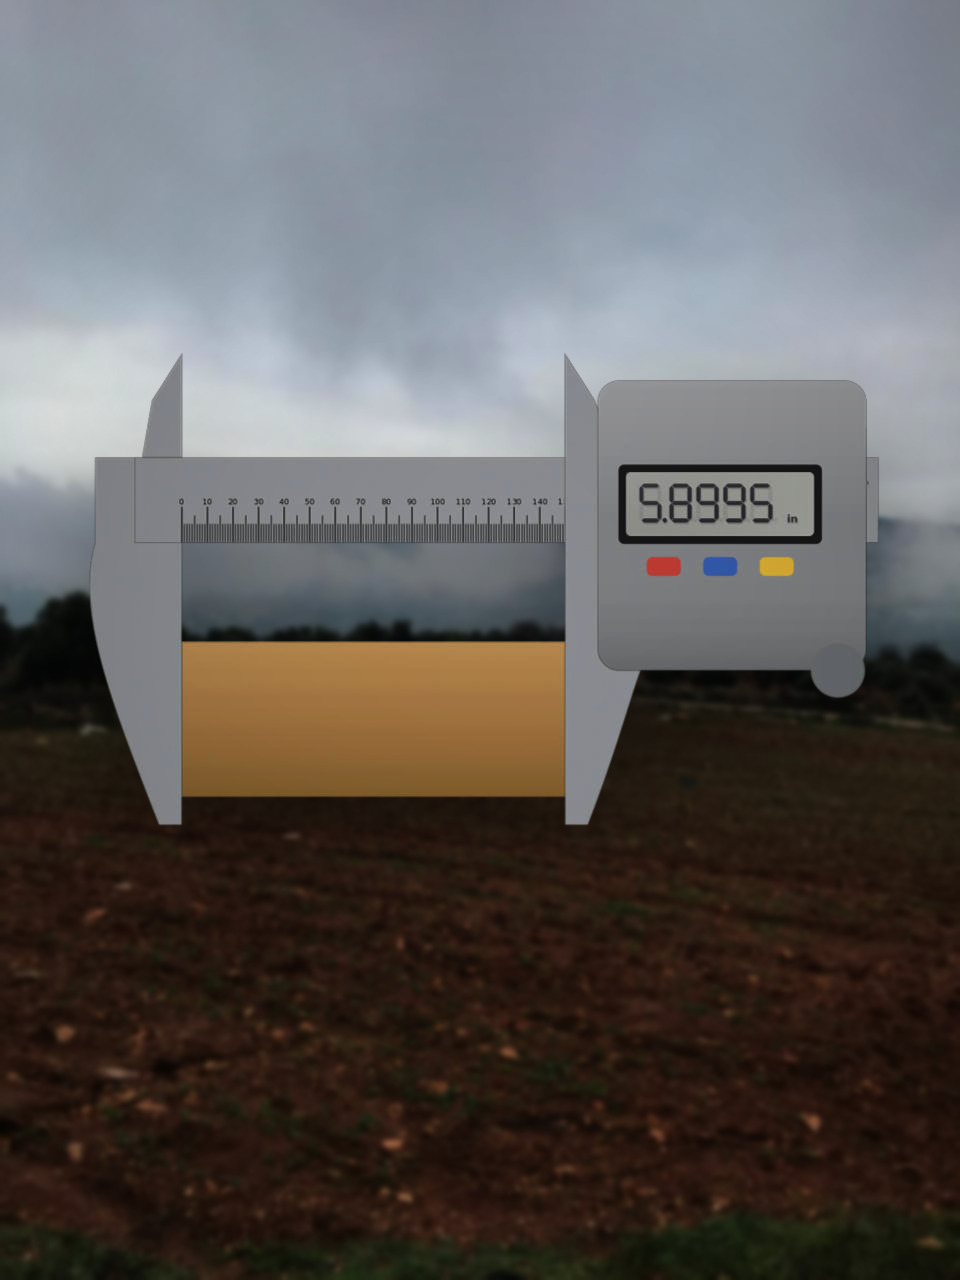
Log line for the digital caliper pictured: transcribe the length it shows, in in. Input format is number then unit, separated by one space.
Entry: 5.8995 in
